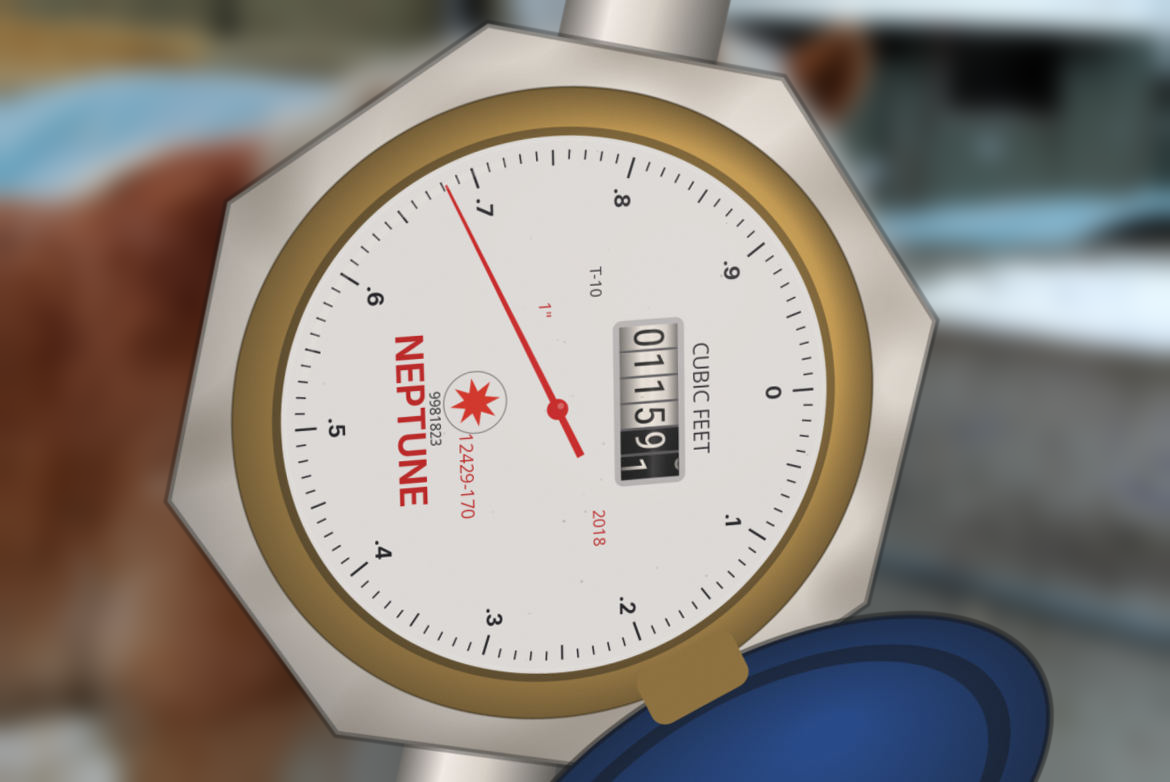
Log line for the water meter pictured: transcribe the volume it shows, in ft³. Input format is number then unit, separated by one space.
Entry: 11590.68 ft³
